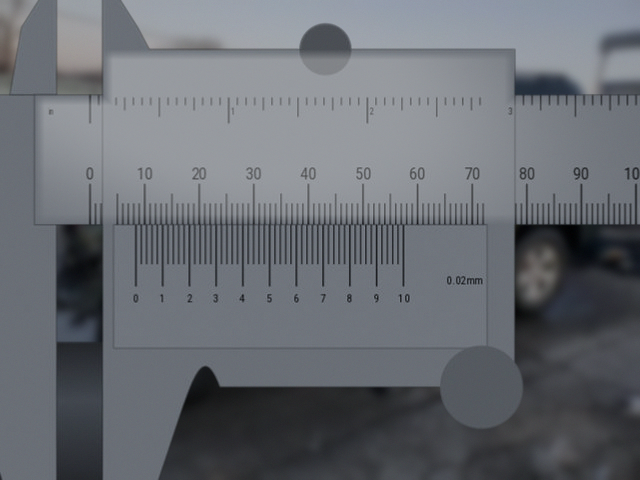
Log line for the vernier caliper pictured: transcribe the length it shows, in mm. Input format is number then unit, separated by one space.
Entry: 8.4 mm
